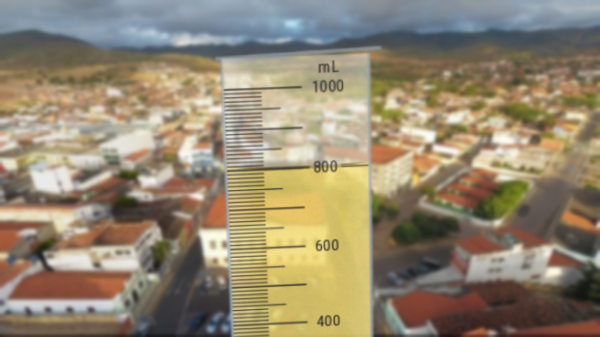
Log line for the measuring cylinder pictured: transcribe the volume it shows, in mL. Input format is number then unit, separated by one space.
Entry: 800 mL
